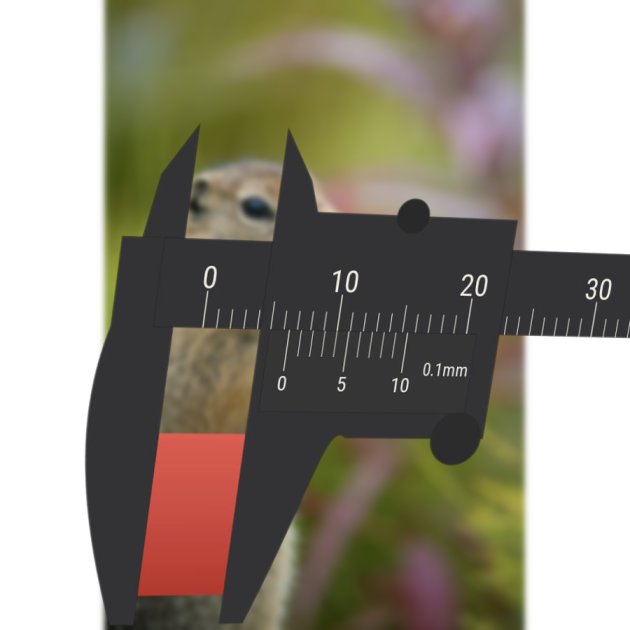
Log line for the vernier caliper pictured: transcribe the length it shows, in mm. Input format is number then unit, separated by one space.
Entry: 6.4 mm
